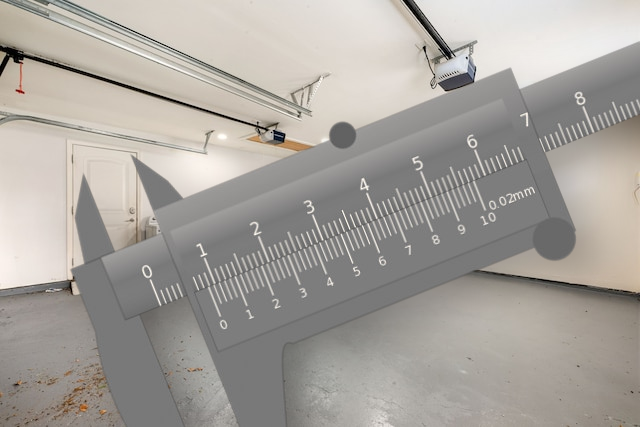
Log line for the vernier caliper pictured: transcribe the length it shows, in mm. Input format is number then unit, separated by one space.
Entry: 8.8 mm
